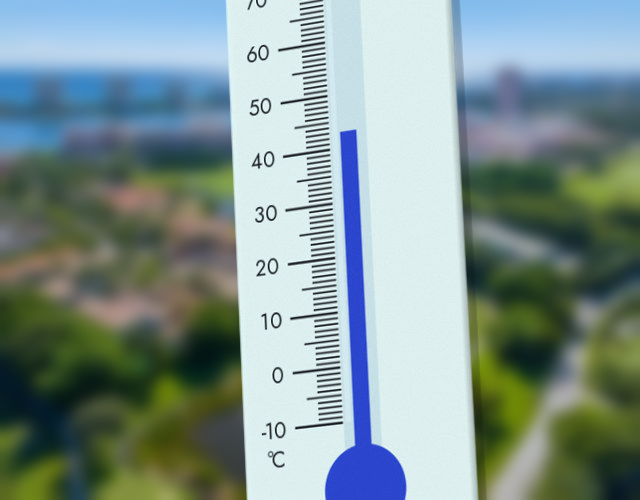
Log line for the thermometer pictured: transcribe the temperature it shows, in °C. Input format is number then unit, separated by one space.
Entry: 43 °C
